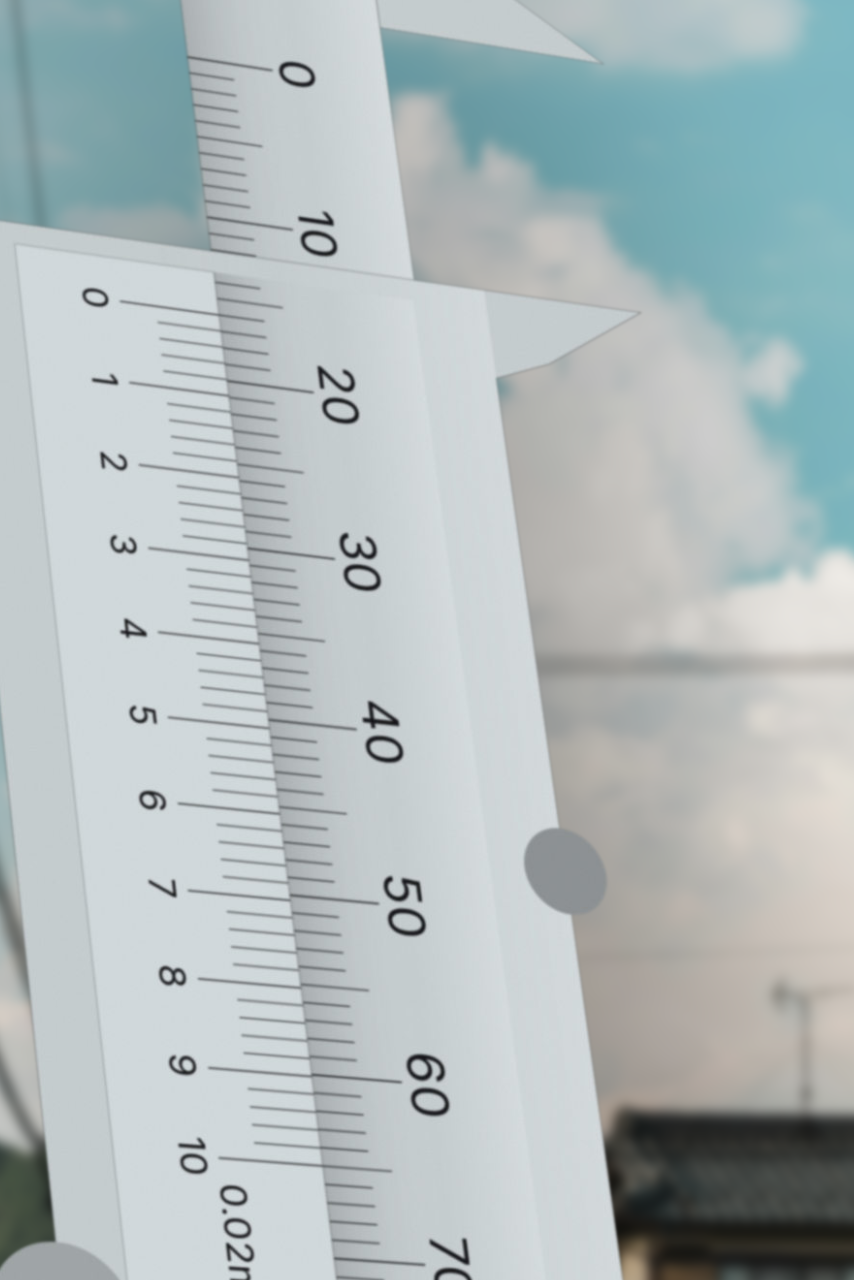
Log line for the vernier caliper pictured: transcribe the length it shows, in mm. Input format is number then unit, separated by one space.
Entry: 16.0 mm
